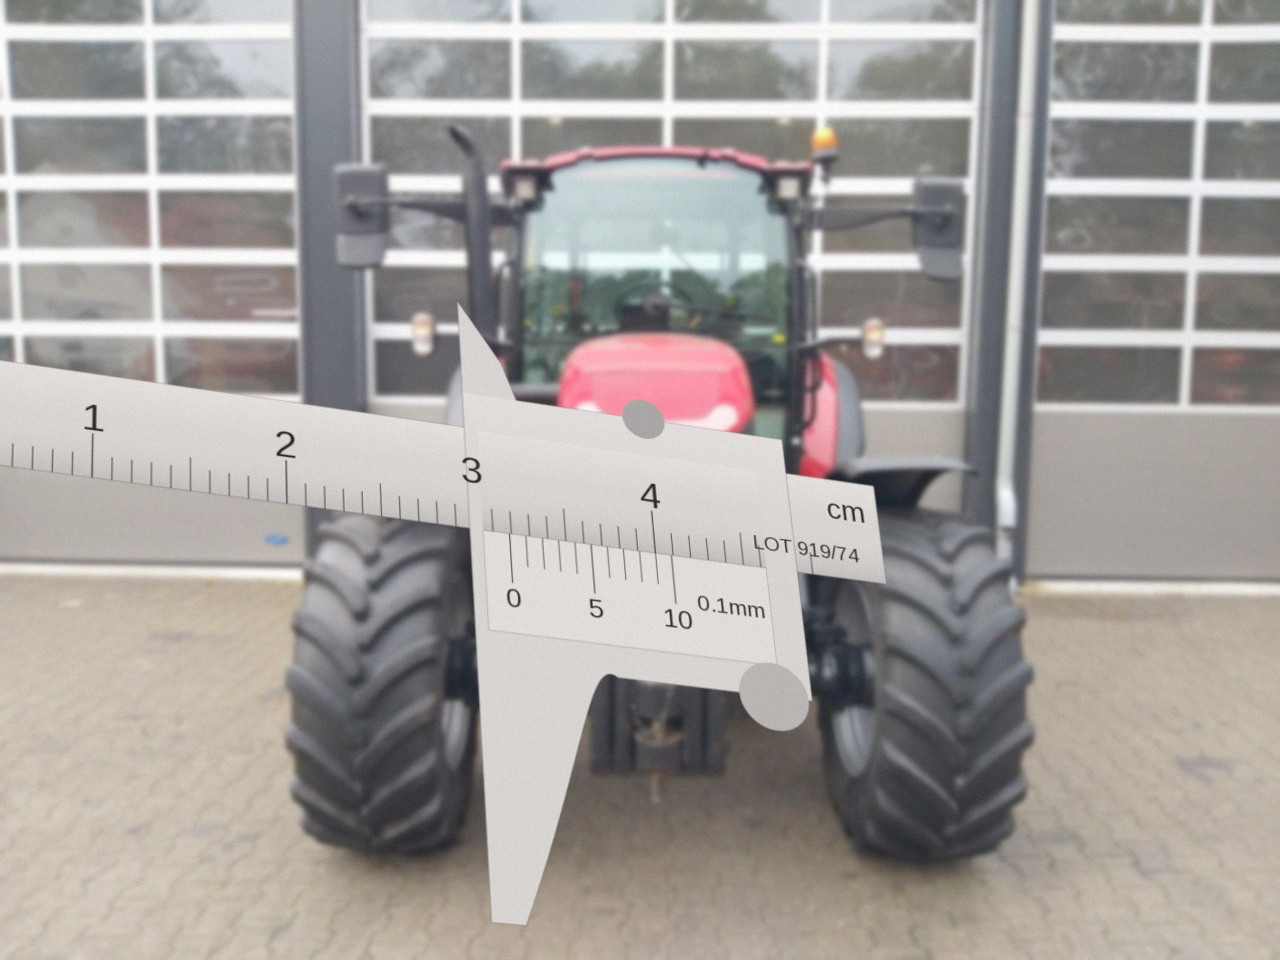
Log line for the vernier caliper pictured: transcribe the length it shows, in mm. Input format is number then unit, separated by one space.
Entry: 31.9 mm
